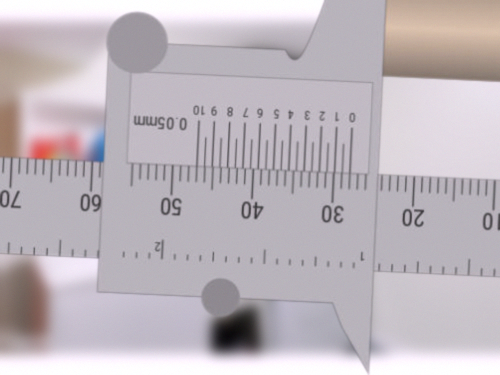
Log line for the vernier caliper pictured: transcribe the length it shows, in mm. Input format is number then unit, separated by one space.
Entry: 28.0 mm
